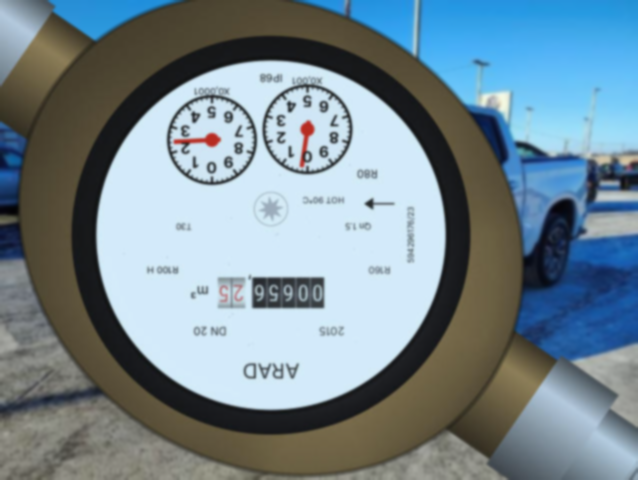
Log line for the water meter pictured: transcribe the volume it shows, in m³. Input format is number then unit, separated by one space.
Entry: 656.2502 m³
